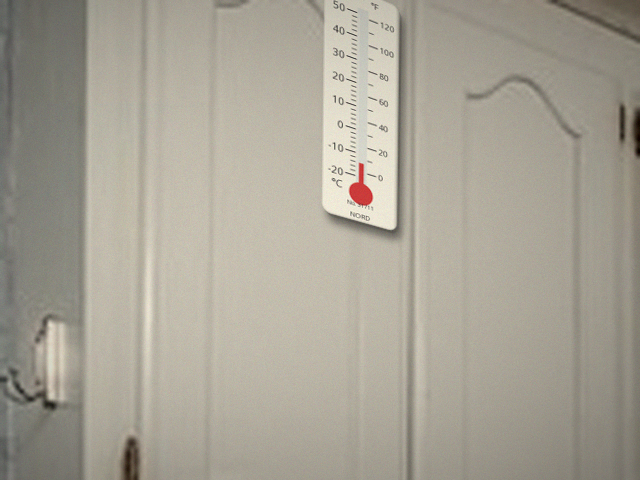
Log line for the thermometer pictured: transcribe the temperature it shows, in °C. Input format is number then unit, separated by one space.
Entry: -14 °C
